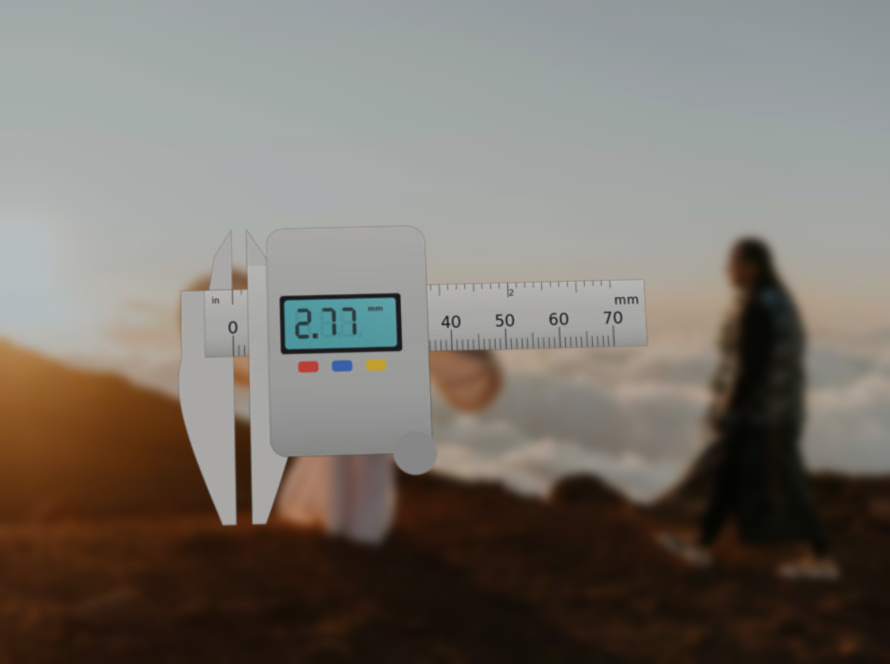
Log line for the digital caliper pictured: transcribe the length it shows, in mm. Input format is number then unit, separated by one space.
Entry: 2.77 mm
